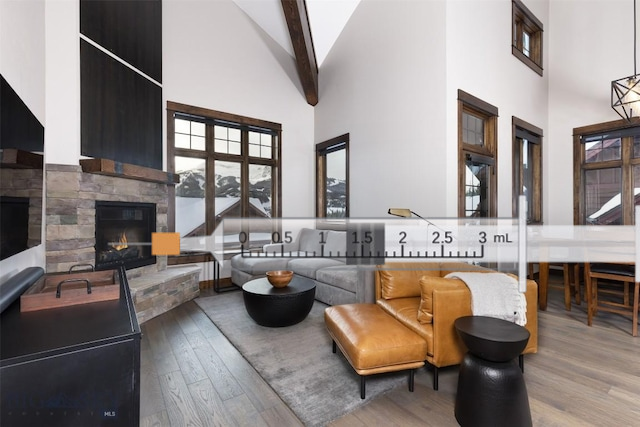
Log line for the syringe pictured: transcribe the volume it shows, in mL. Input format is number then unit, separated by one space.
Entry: 1.3 mL
